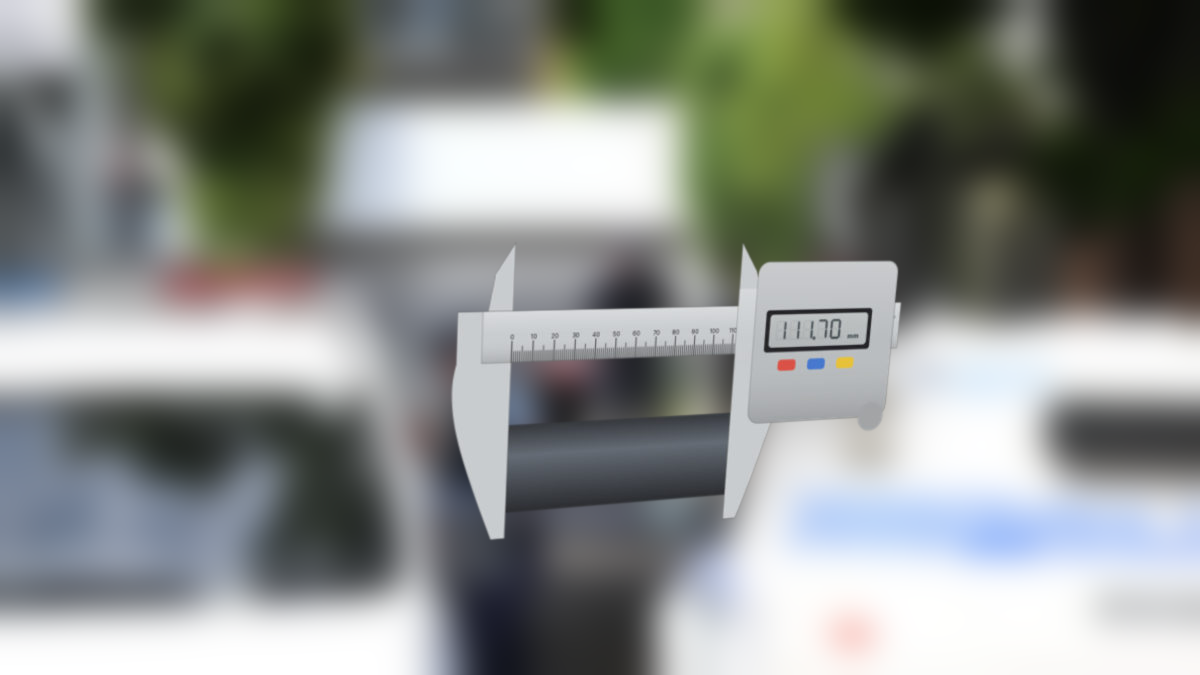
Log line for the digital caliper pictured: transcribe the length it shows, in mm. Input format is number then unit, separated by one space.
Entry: 111.70 mm
